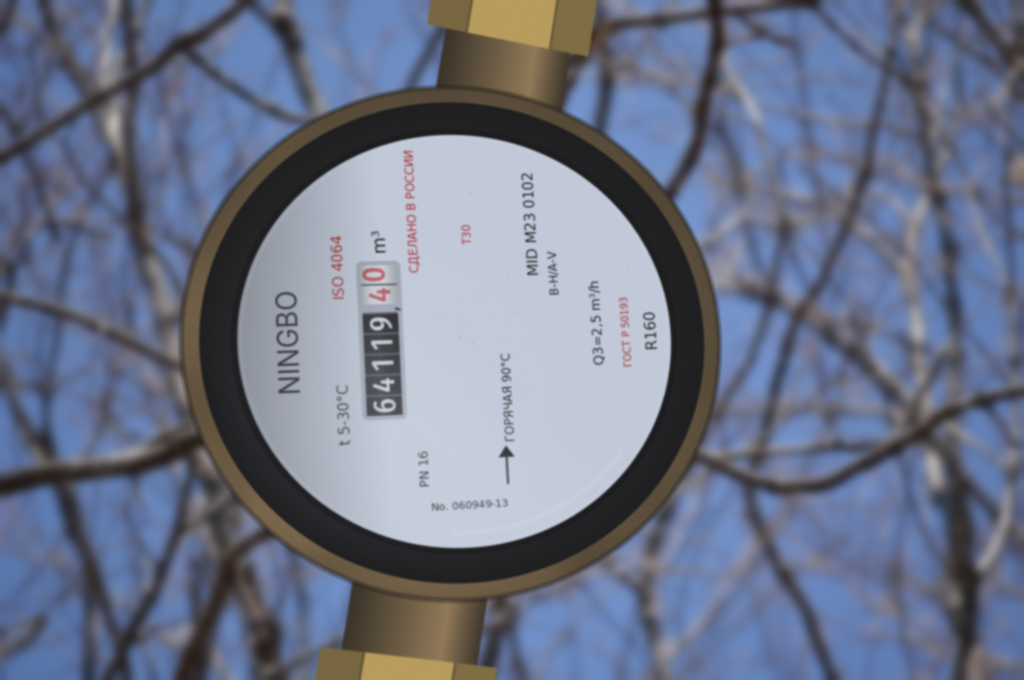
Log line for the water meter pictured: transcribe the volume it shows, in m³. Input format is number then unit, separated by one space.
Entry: 64119.40 m³
